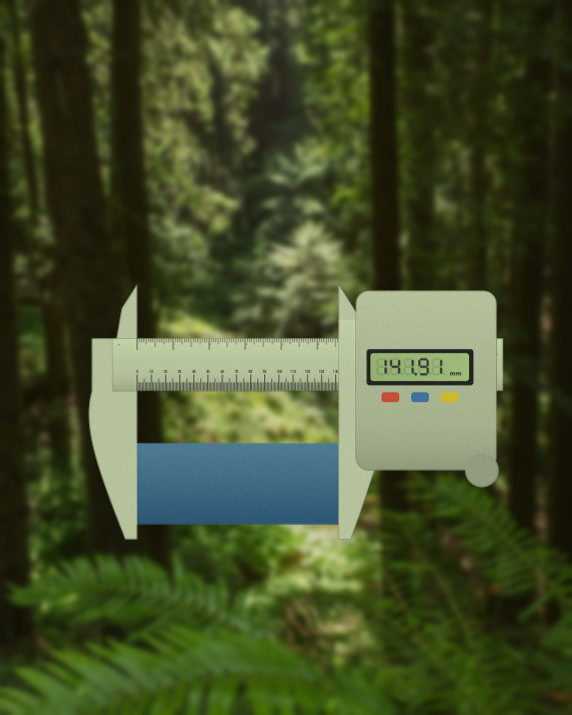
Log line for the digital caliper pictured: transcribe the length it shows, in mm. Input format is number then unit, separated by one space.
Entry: 141.91 mm
